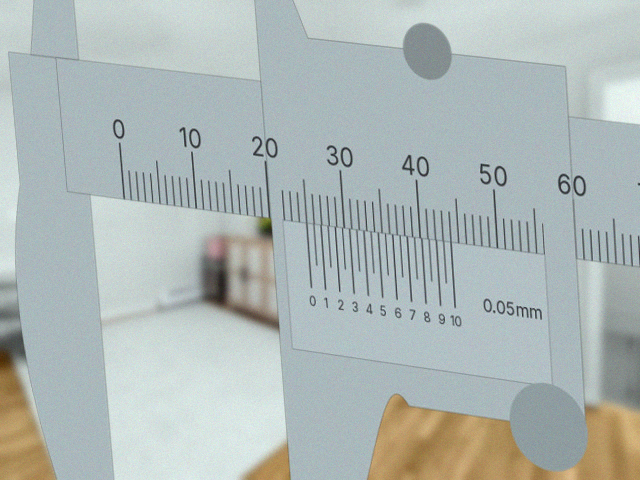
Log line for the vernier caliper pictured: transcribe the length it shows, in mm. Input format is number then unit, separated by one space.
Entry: 25.0 mm
